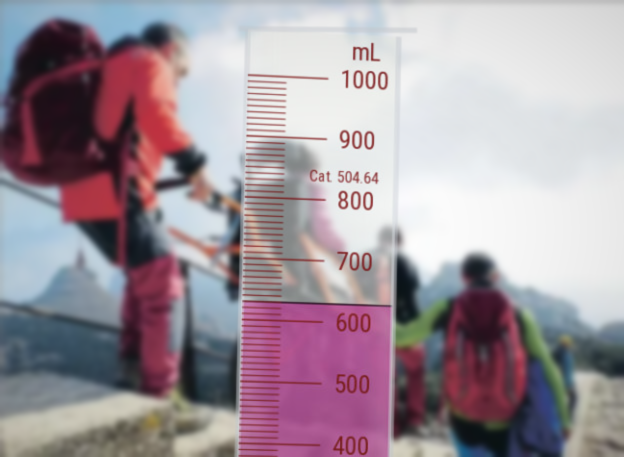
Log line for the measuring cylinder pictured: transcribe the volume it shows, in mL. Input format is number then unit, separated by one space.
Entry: 630 mL
